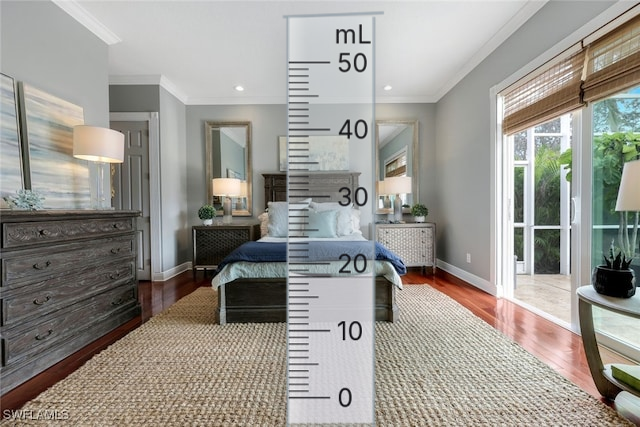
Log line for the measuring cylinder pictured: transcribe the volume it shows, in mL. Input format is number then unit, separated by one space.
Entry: 18 mL
